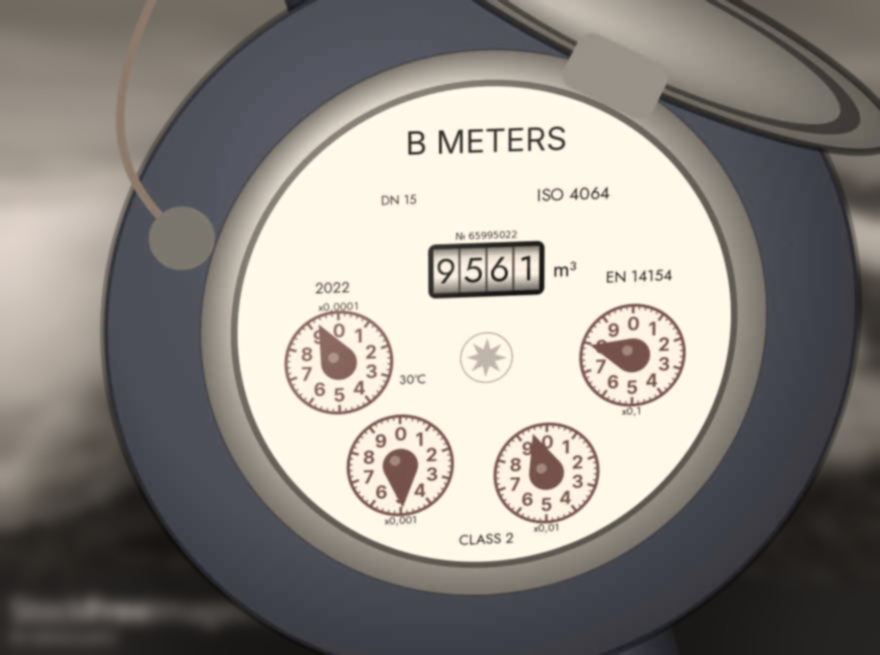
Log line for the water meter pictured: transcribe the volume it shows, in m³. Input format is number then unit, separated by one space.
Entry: 9561.7949 m³
